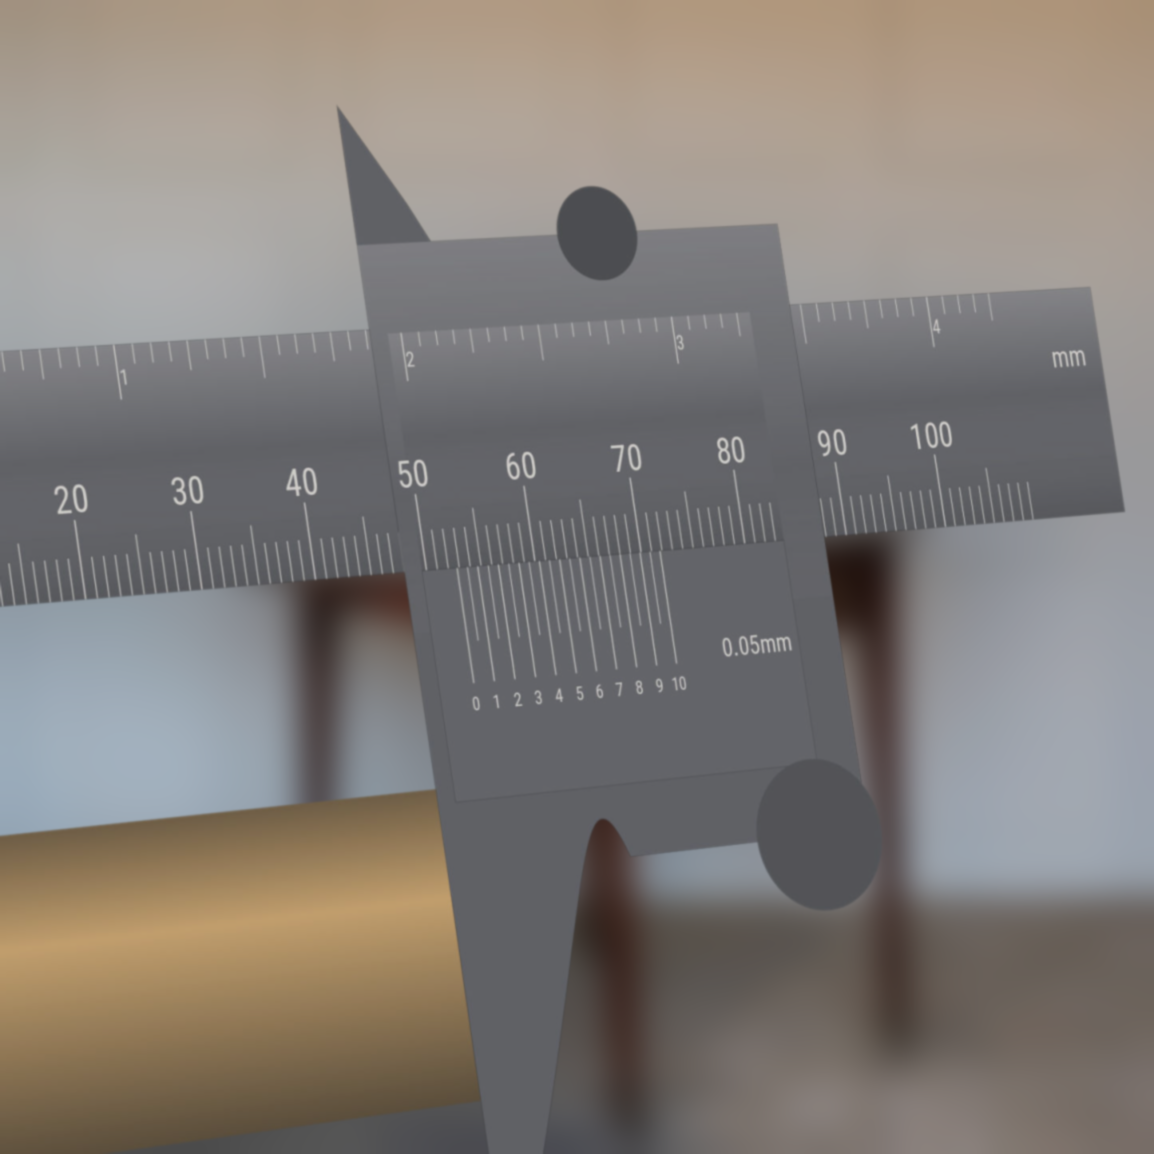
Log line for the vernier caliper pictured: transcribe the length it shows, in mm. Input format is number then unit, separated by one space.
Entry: 52.8 mm
